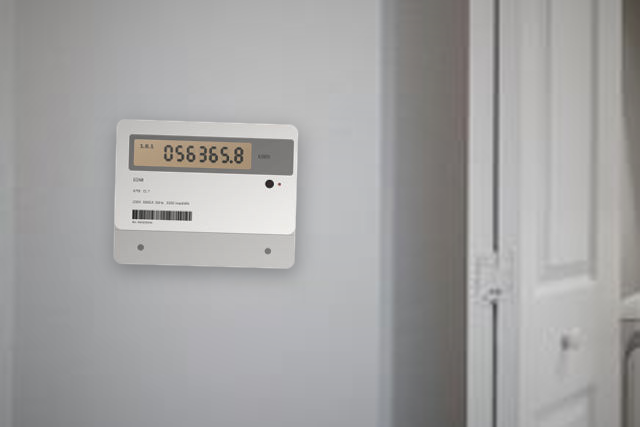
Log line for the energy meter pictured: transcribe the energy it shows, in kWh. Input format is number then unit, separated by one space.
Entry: 56365.8 kWh
